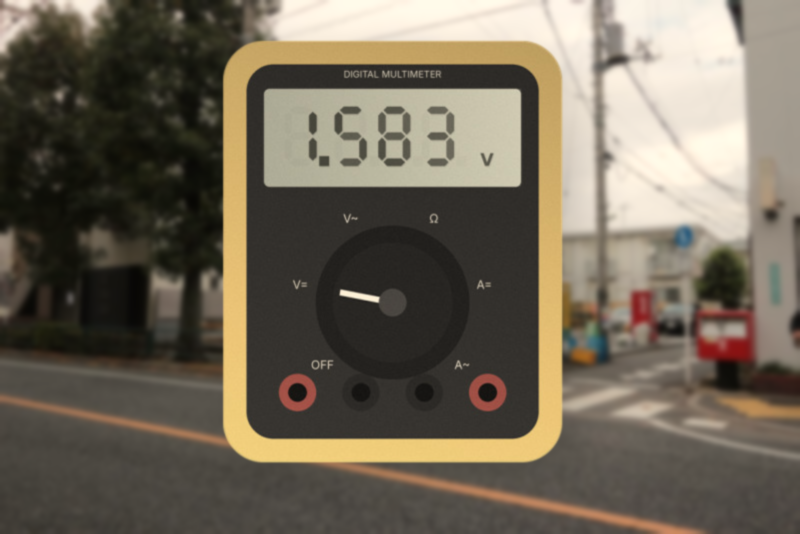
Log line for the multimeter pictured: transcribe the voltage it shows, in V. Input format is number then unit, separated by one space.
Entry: 1.583 V
